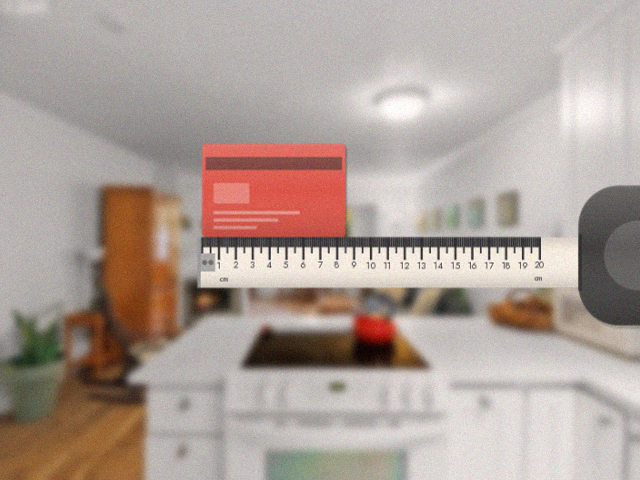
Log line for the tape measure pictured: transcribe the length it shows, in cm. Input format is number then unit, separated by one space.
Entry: 8.5 cm
